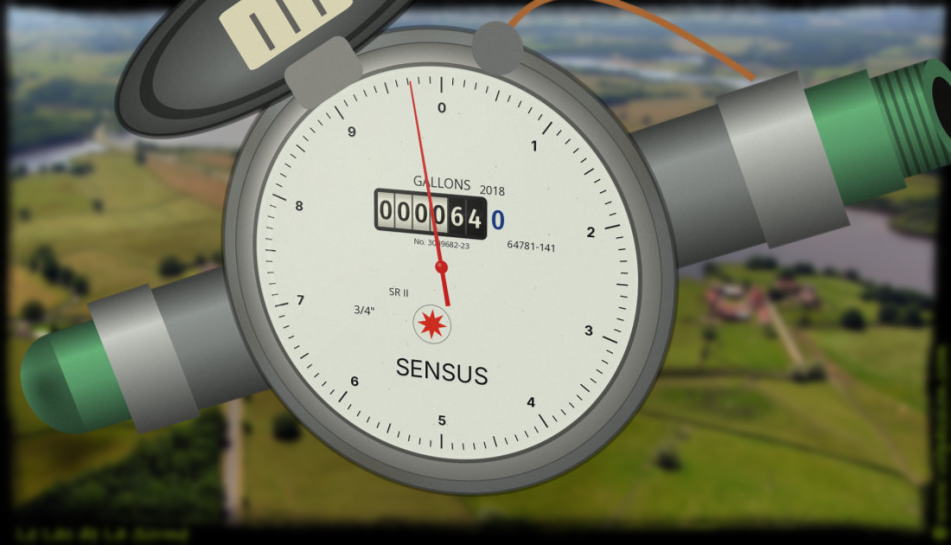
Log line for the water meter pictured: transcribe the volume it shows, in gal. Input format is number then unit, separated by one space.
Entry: 639.7 gal
